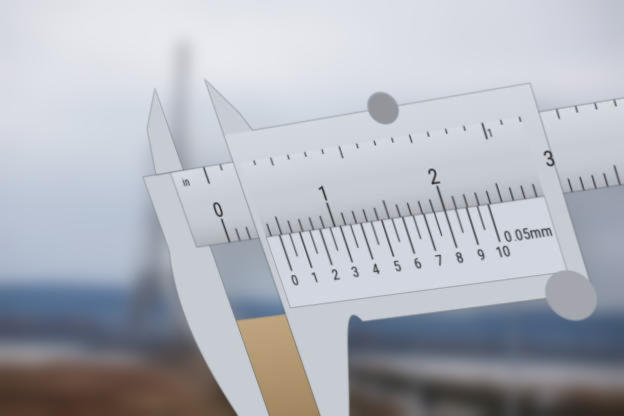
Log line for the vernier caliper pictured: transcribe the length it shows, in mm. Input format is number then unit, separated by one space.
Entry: 4.8 mm
